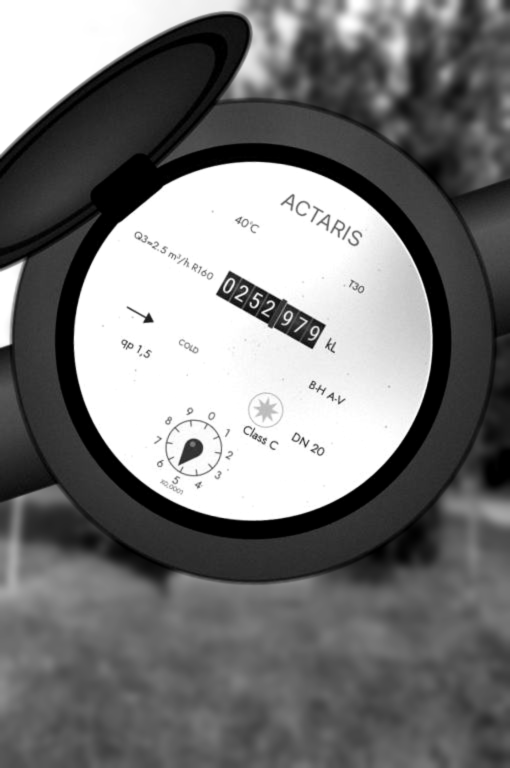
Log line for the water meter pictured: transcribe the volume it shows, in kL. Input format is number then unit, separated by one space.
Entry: 252.9795 kL
